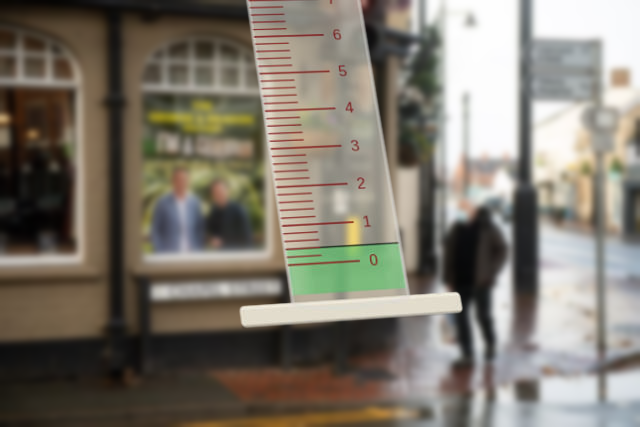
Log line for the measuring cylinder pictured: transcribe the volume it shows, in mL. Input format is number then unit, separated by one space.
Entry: 0.4 mL
